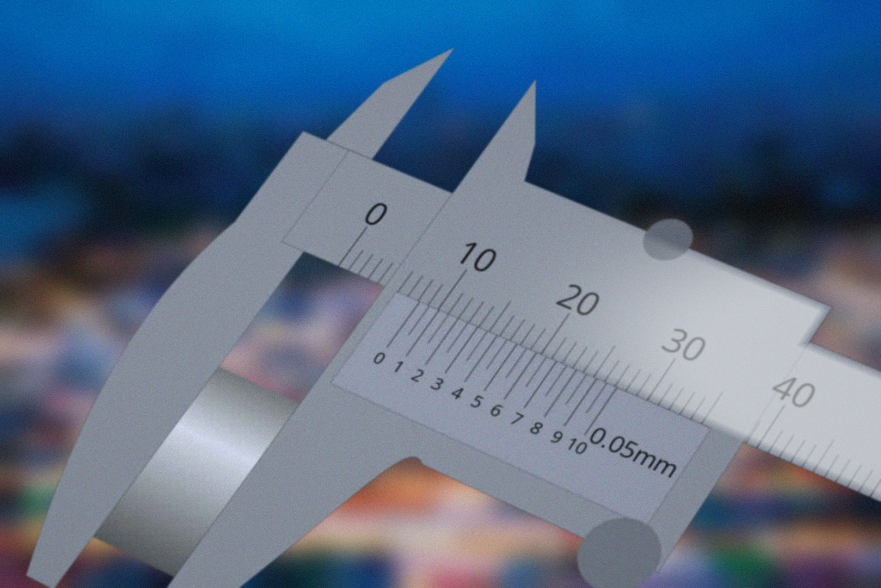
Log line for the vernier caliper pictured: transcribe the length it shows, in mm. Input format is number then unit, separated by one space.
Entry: 8.2 mm
